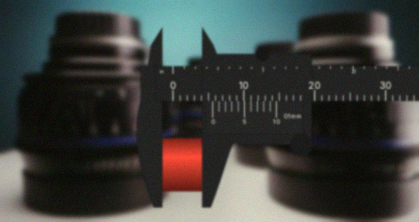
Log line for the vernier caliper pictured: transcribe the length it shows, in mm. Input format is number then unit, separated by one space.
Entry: 5.6 mm
